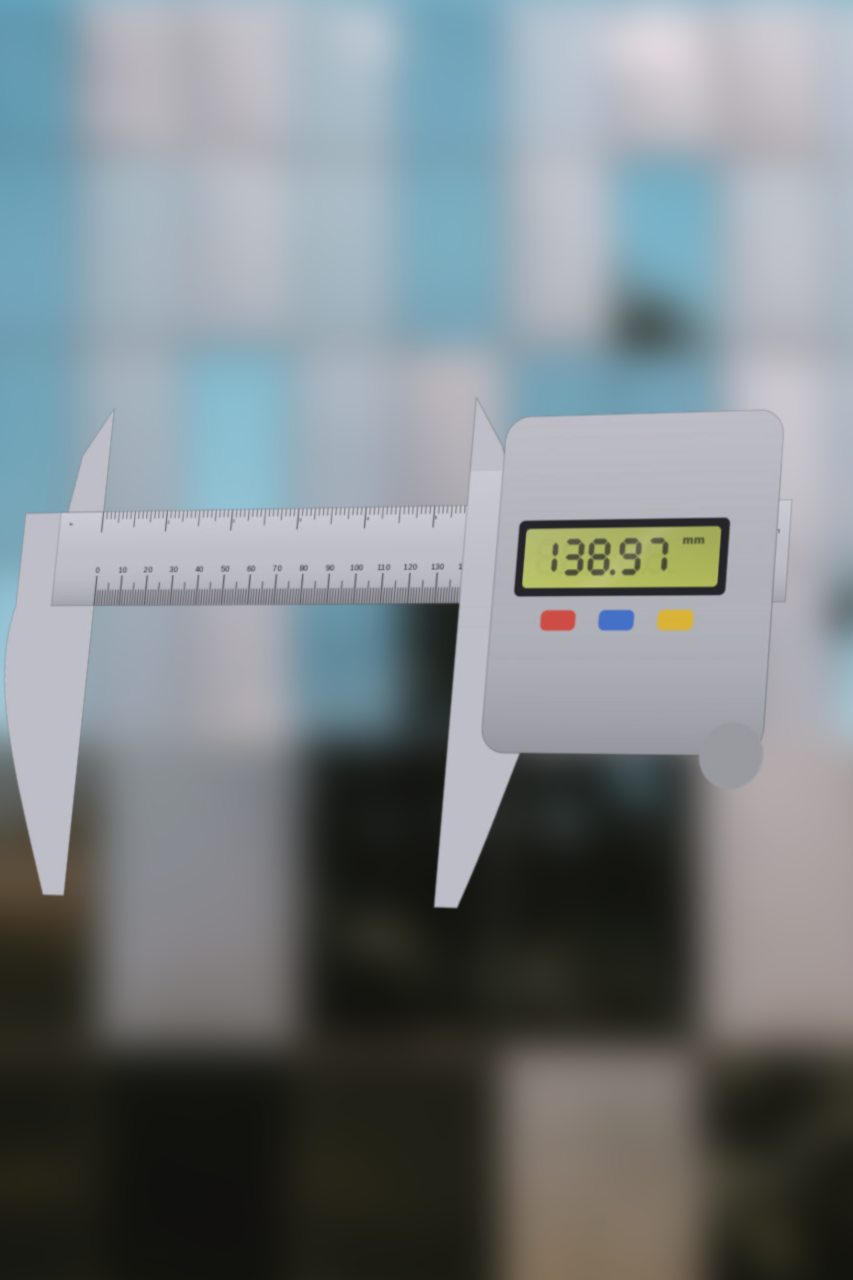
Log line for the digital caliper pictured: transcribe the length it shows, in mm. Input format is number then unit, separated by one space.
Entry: 138.97 mm
